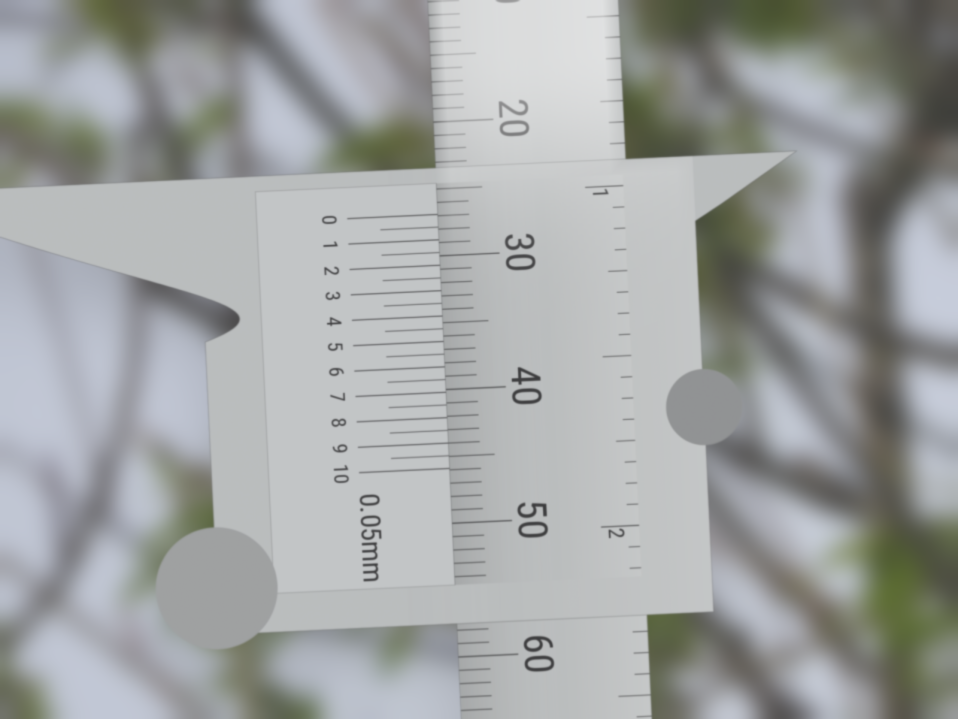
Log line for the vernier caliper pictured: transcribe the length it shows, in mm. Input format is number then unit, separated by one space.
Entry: 26.9 mm
